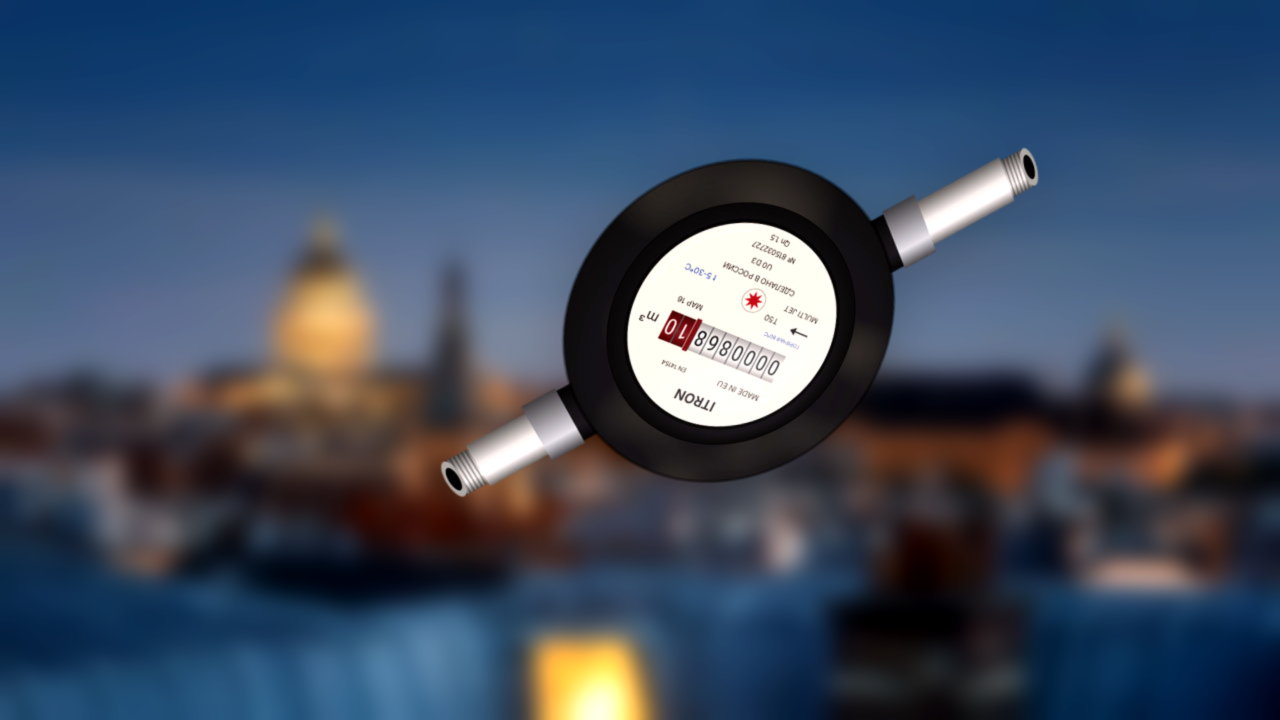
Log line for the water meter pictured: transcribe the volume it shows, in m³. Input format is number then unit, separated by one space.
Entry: 868.10 m³
